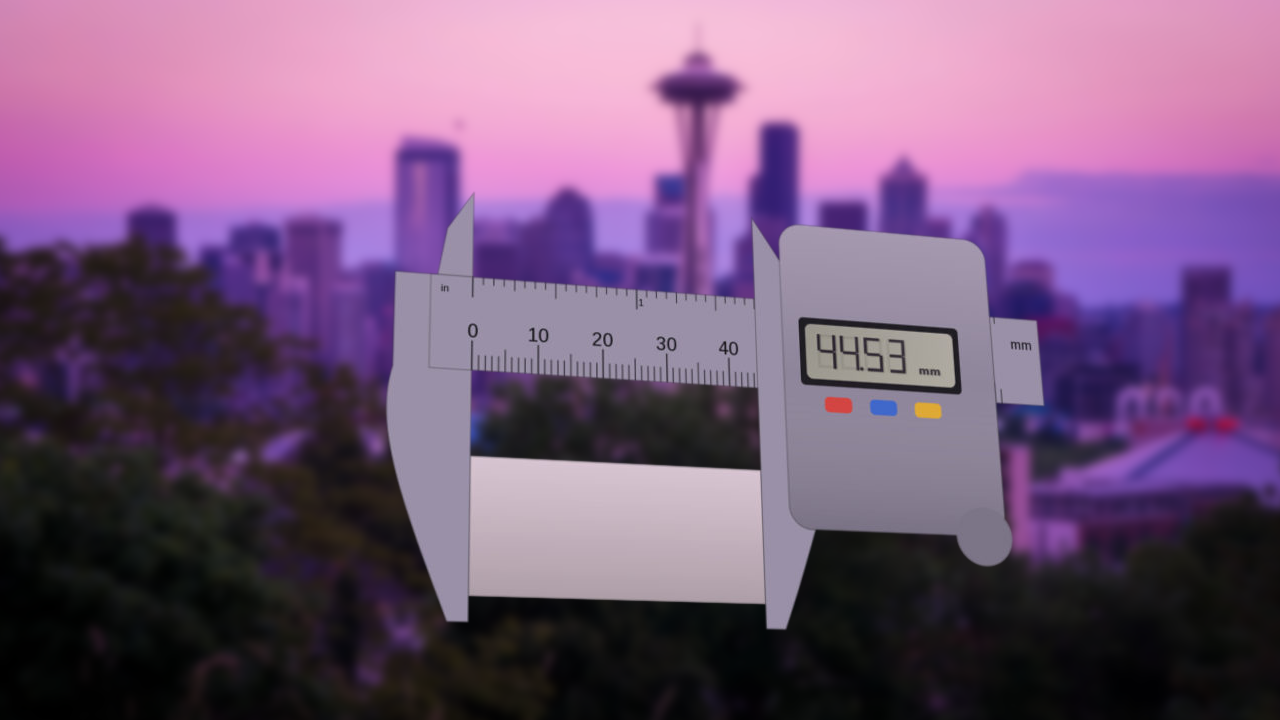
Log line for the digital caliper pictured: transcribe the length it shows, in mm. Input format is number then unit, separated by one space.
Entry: 44.53 mm
